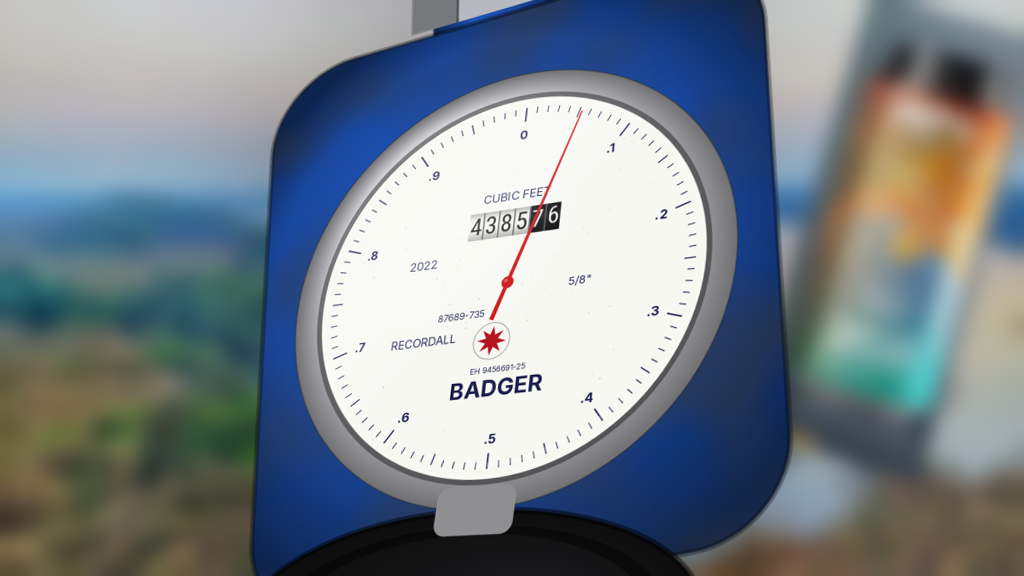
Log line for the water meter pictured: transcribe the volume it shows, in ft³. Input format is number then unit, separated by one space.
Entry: 438576.05 ft³
